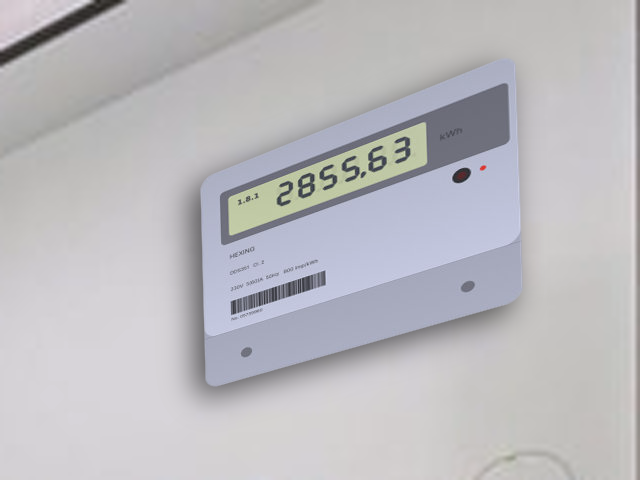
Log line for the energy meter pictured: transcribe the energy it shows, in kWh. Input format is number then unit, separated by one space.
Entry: 2855.63 kWh
